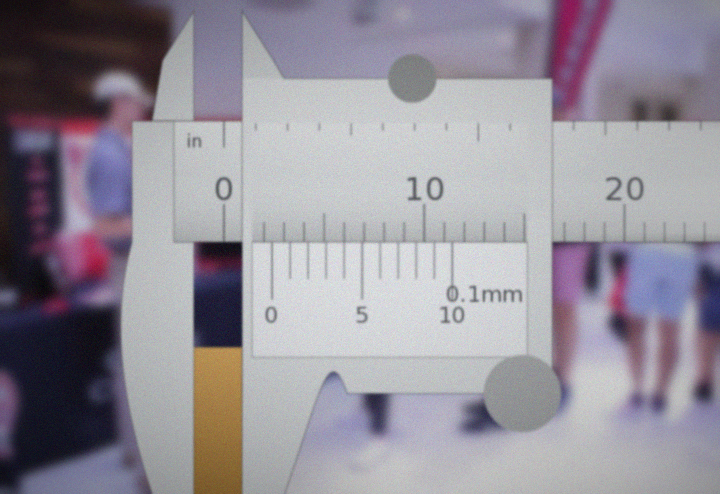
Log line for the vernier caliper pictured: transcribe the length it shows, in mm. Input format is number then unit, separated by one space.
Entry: 2.4 mm
